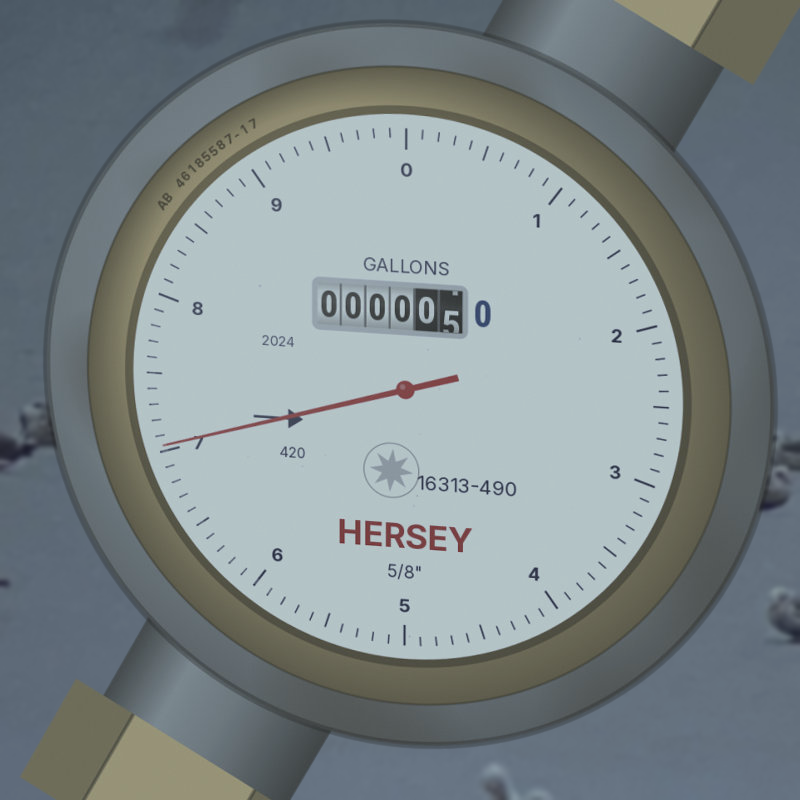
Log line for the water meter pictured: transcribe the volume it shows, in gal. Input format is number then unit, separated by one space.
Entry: 47.0 gal
